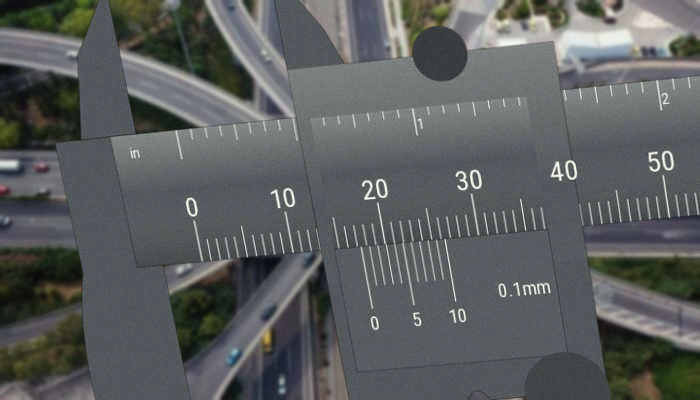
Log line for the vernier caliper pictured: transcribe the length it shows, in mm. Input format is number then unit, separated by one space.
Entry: 17.4 mm
